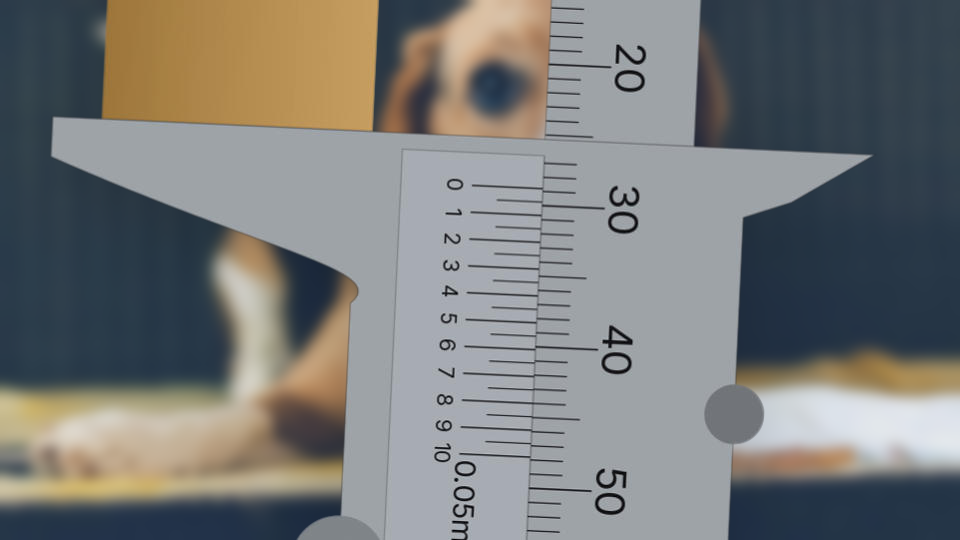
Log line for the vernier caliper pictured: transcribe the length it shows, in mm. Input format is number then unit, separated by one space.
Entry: 28.8 mm
